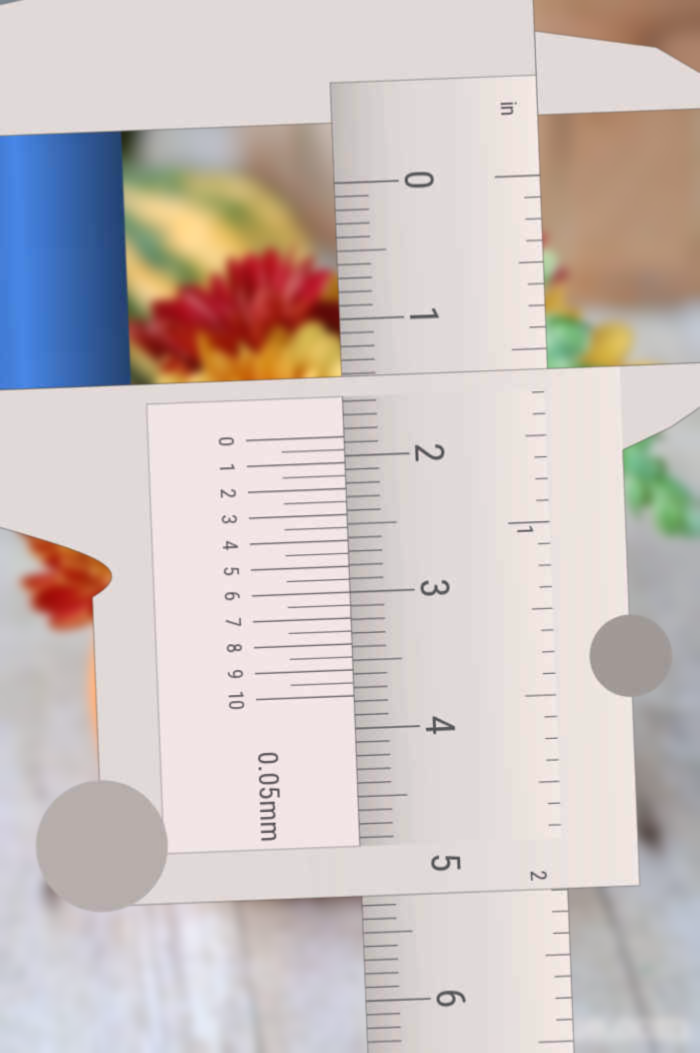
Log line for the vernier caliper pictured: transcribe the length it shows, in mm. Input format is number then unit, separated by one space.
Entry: 18.6 mm
